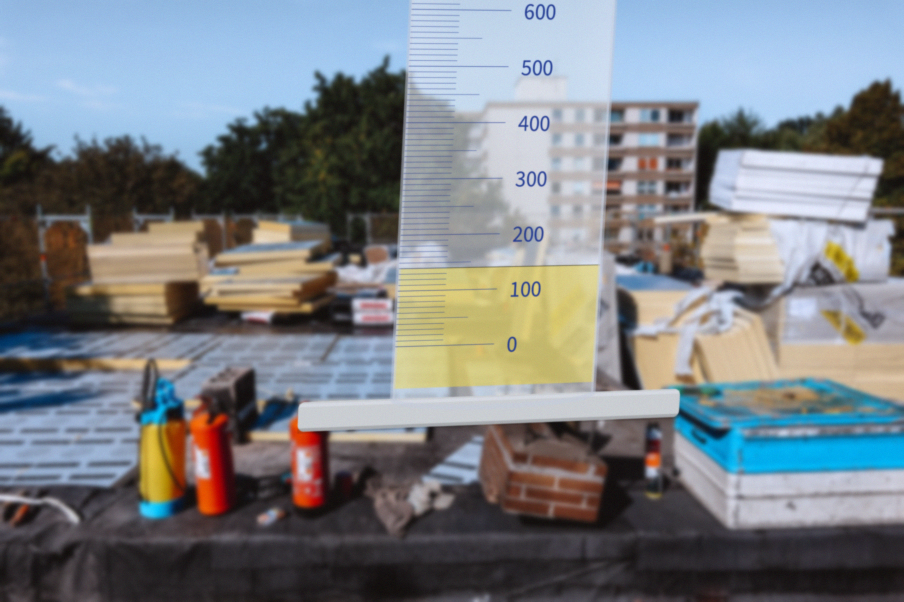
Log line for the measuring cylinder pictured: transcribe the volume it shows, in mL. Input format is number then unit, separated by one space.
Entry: 140 mL
